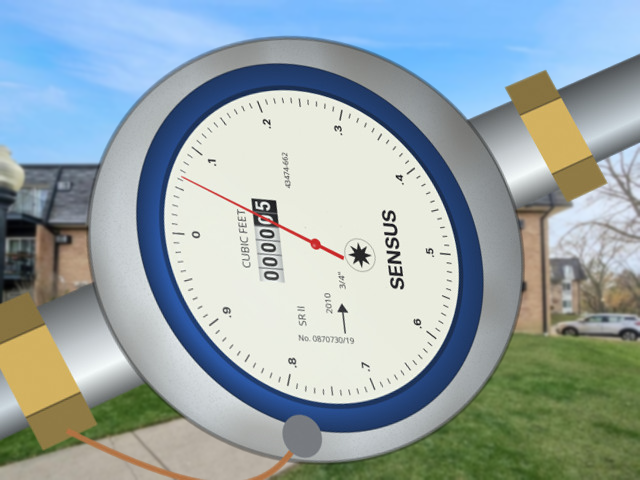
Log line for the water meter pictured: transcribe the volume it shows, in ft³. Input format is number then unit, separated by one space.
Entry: 5.06 ft³
